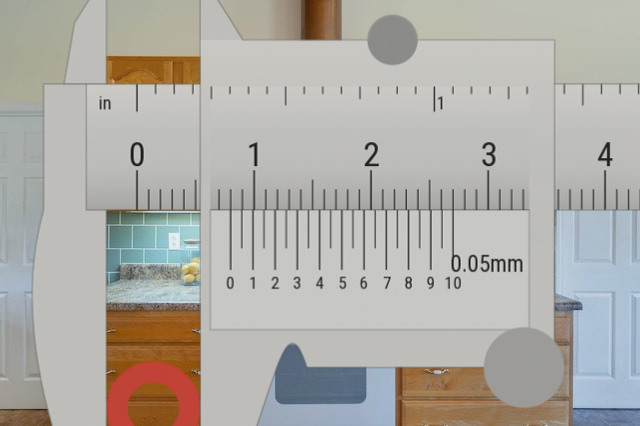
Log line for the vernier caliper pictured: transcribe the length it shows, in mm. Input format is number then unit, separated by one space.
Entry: 8.0 mm
